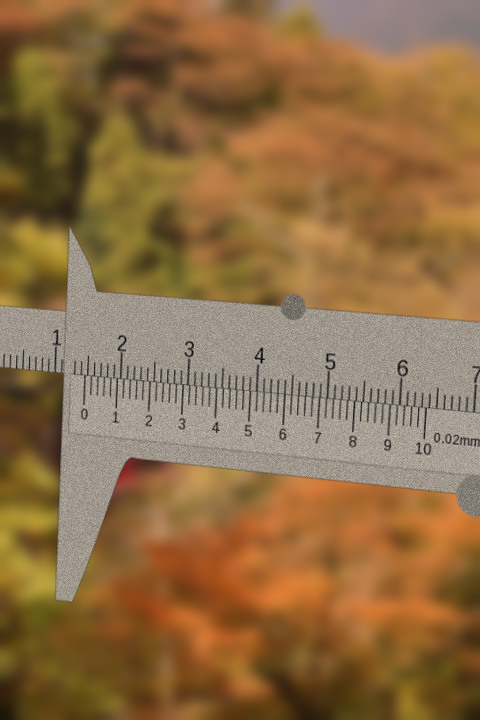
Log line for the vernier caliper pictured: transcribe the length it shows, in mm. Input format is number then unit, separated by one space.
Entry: 14.6 mm
